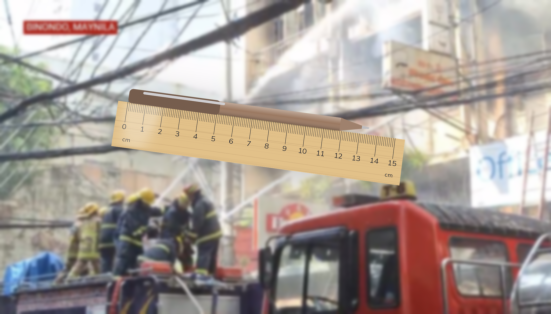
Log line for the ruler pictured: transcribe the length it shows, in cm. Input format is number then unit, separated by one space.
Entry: 13.5 cm
